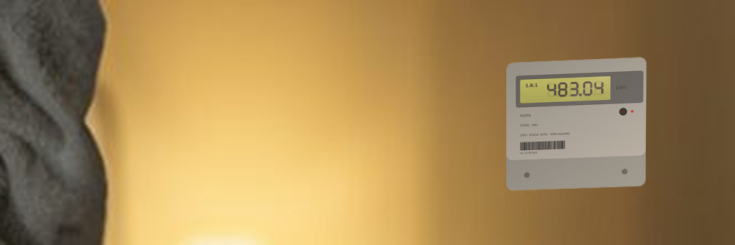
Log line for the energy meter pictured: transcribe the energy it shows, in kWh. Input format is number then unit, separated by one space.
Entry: 483.04 kWh
